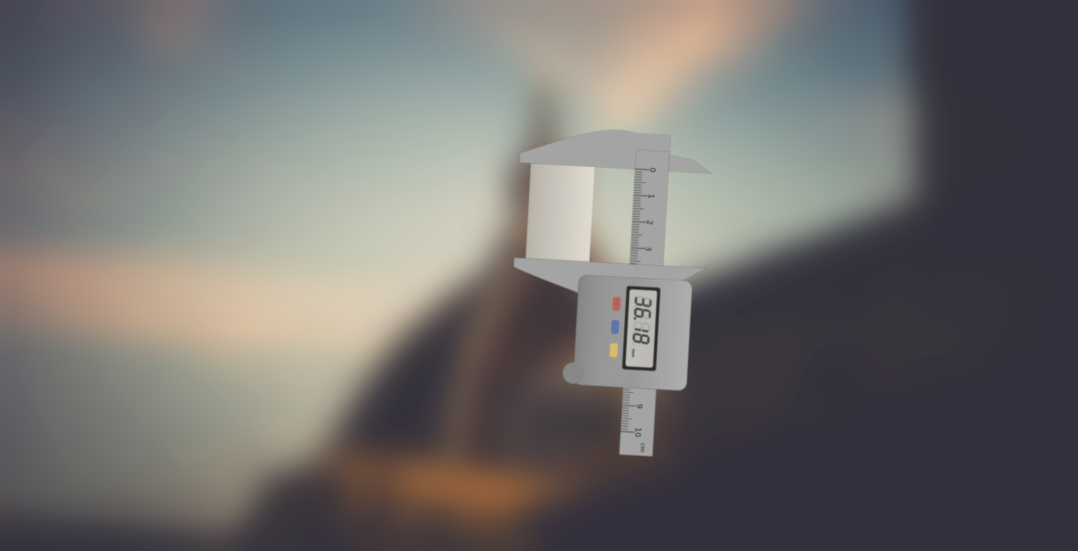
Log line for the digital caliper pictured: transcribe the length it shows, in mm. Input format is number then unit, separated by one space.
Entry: 36.18 mm
